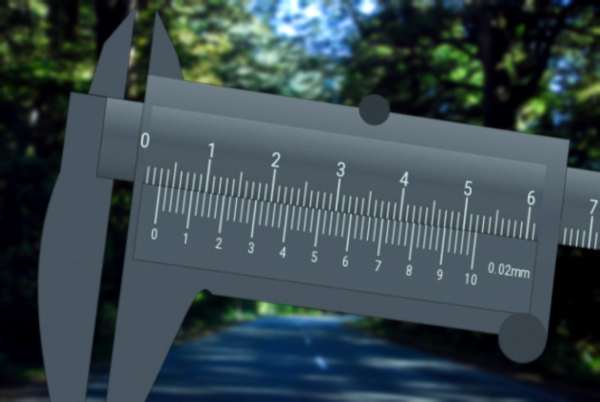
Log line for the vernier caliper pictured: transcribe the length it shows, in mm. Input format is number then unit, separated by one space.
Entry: 3.0 mm
